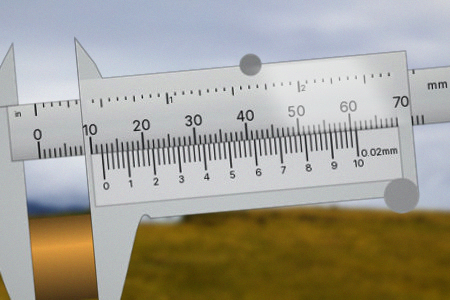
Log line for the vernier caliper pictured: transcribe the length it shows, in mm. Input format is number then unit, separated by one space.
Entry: 12.0 mm
